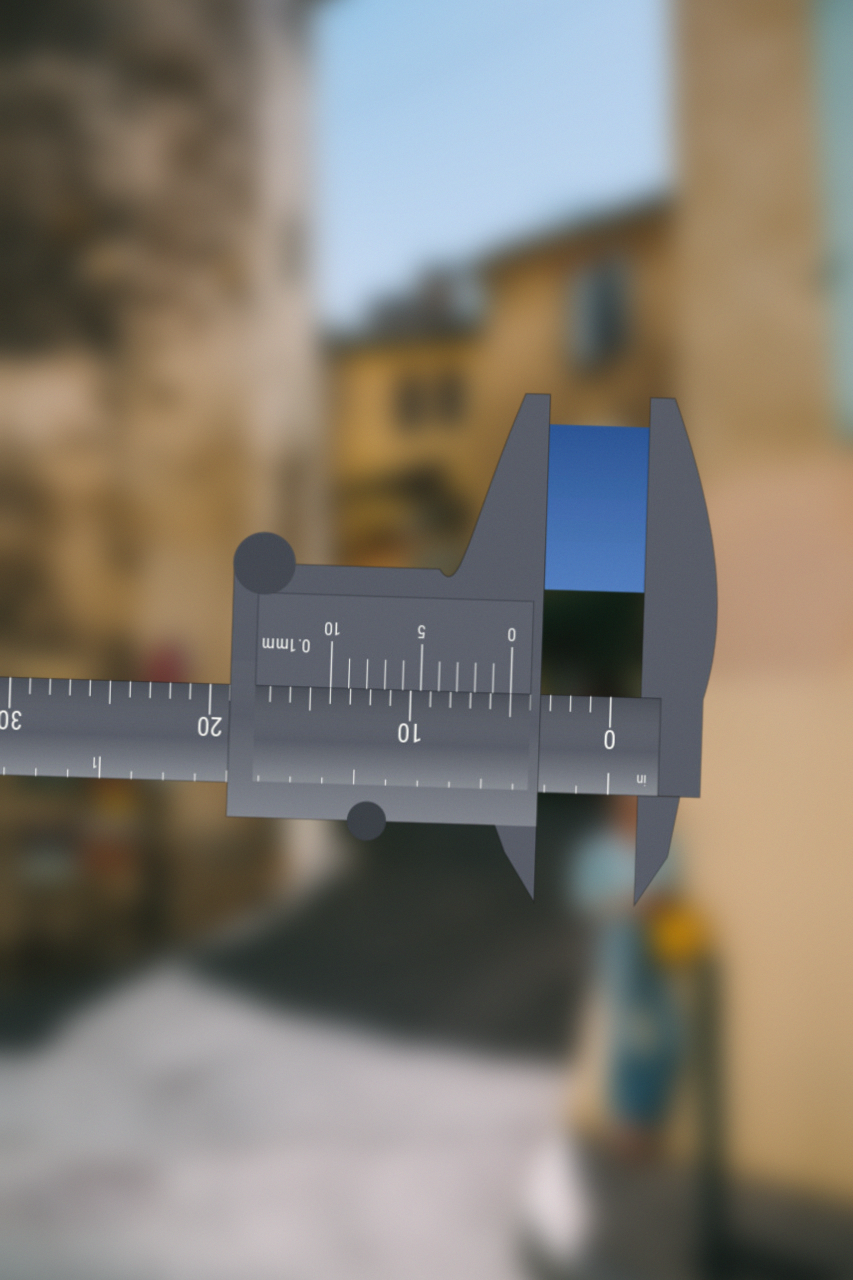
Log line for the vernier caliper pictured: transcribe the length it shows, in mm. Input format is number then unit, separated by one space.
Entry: 5.0 mm
